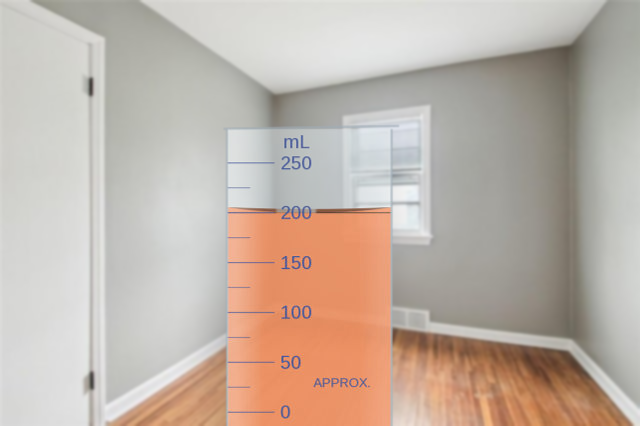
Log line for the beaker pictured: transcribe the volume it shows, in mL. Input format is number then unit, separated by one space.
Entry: 200 mL
